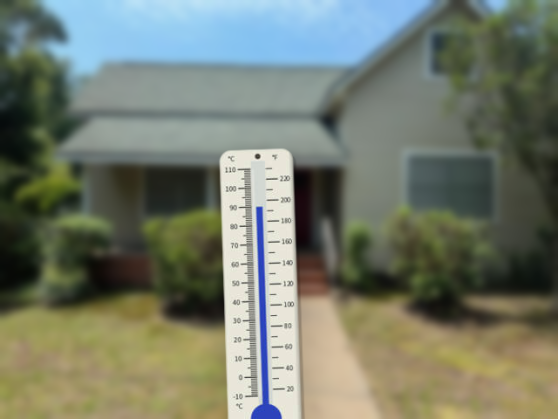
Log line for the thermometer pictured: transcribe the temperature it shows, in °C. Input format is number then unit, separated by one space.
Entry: 90 °C
